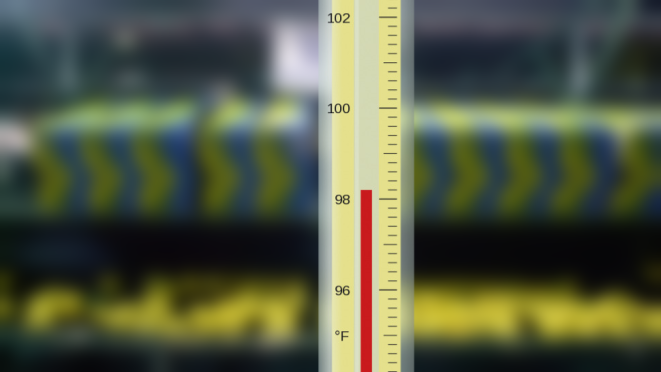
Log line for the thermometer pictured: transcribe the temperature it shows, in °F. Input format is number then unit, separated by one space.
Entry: 98.2 °F
